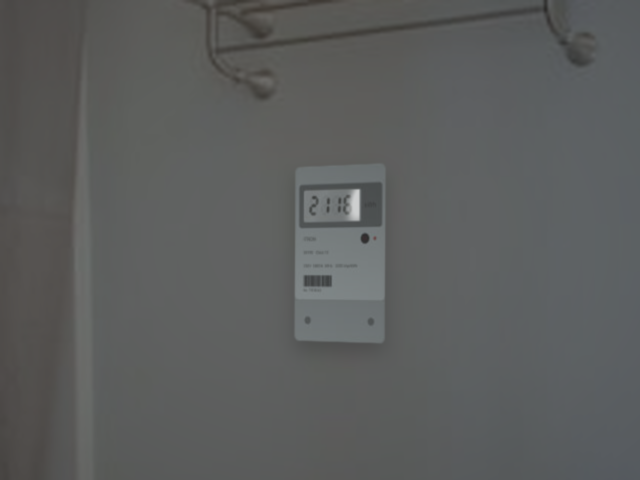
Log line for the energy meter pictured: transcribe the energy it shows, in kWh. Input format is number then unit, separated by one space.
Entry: 2116 kWh
